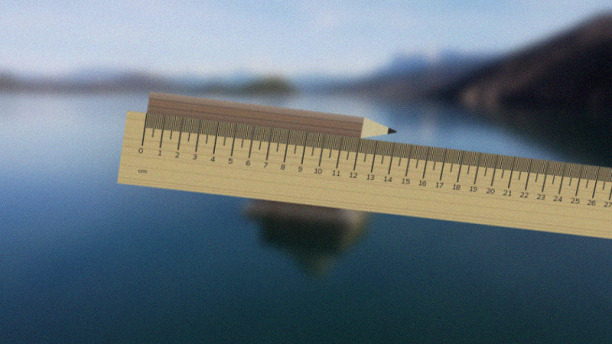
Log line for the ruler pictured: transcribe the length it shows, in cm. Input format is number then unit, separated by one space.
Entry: 14 cm
